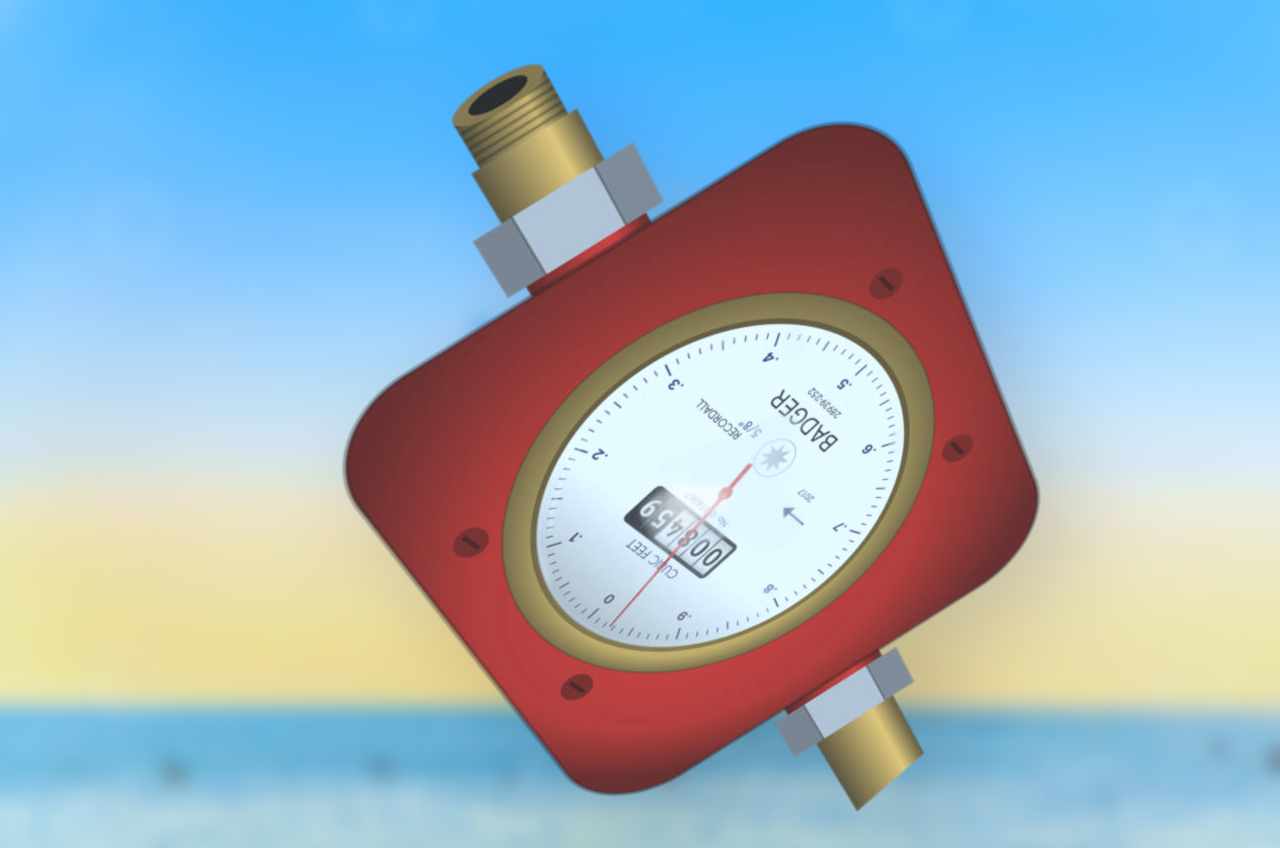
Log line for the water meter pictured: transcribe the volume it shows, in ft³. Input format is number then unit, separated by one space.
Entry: 8458.97 ft³
